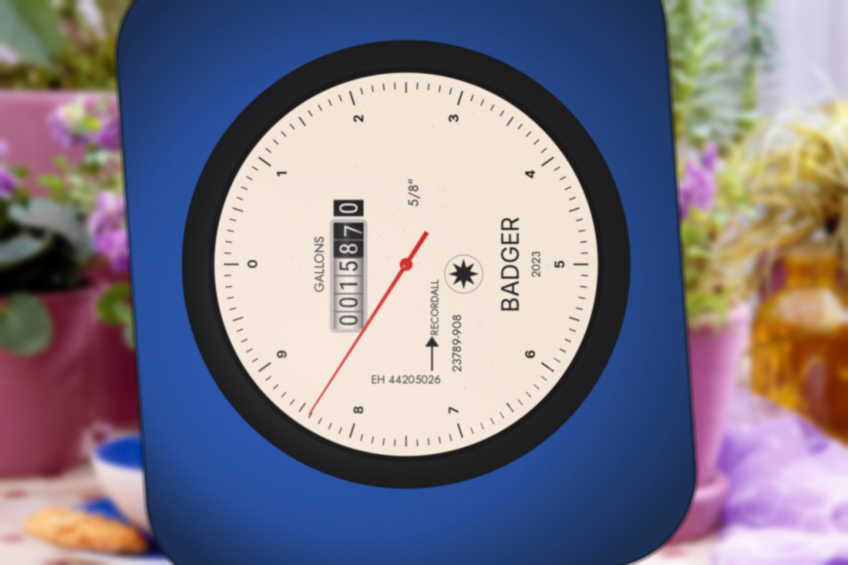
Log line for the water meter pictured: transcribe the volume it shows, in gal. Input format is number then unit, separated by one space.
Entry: 15868.4 gal
